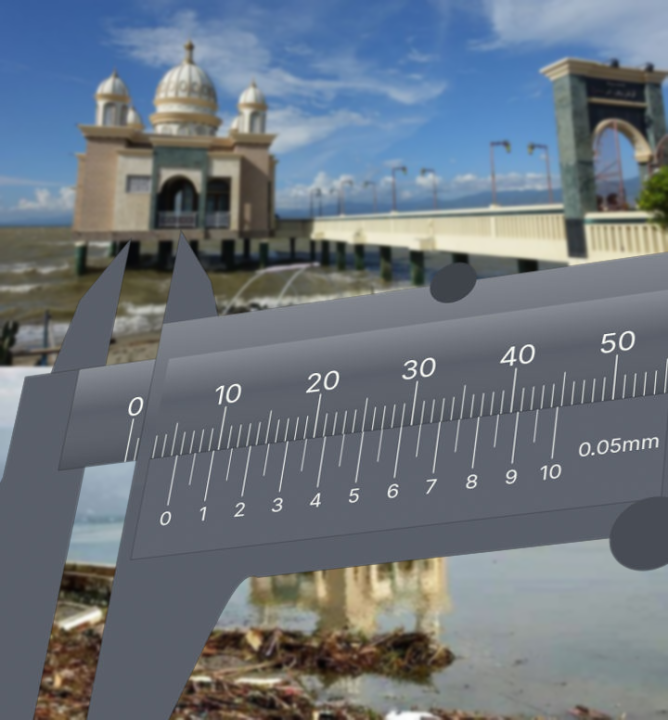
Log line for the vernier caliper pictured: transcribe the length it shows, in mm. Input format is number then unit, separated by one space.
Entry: 5.6 mm
